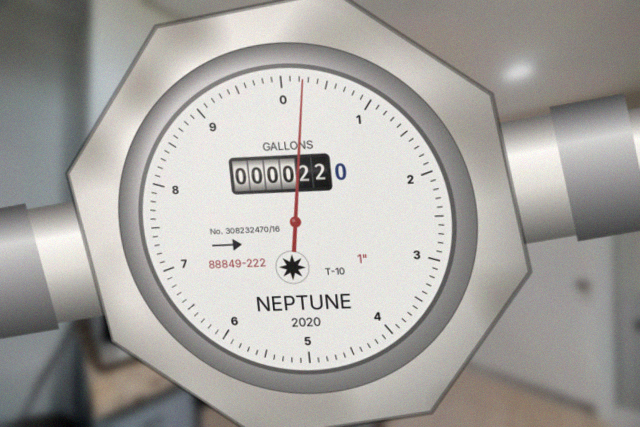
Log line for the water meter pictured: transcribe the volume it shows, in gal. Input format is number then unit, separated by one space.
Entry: 220.2 gal
